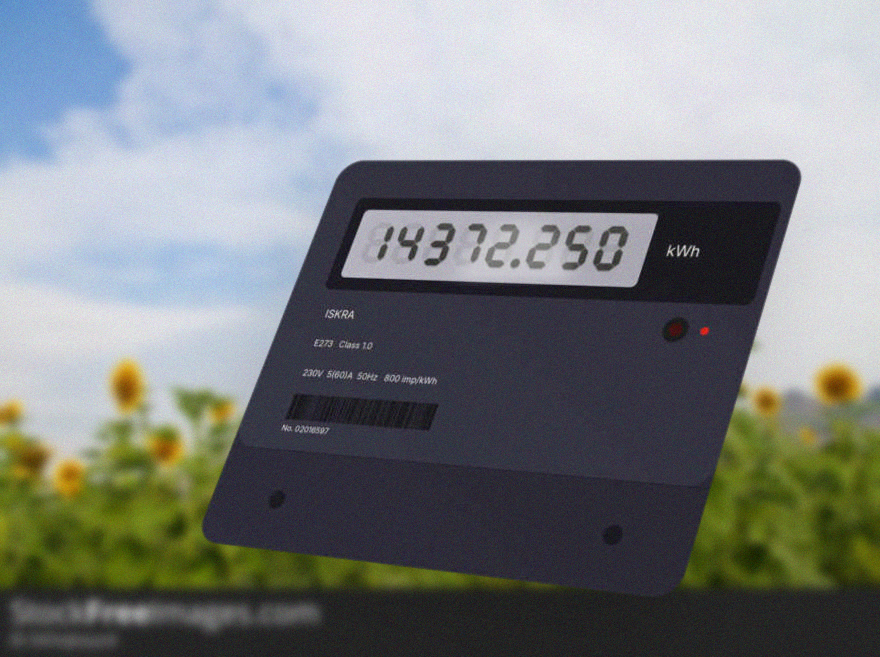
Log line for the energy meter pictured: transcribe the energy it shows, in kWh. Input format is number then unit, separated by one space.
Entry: 14372.250 kWh
